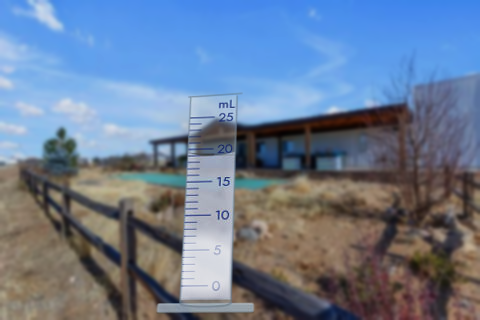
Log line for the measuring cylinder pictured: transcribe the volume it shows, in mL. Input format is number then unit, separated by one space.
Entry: 19 mL
